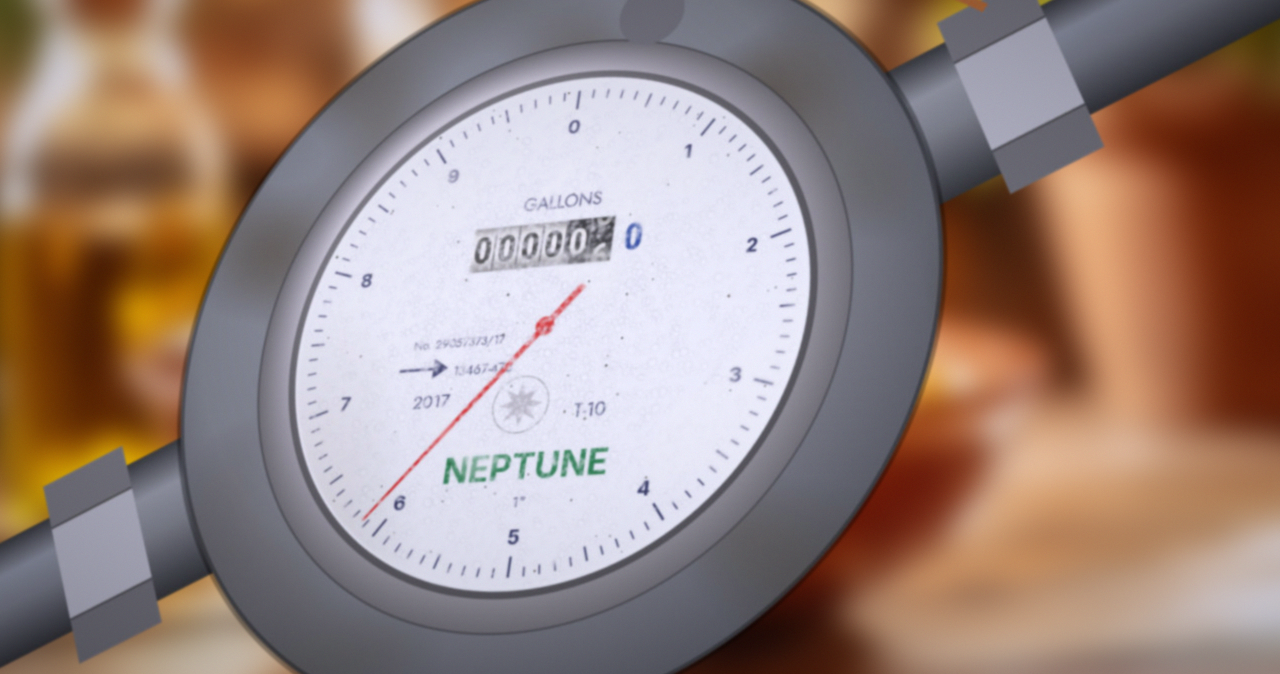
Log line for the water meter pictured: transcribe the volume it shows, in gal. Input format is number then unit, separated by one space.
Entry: 56.1 gal
